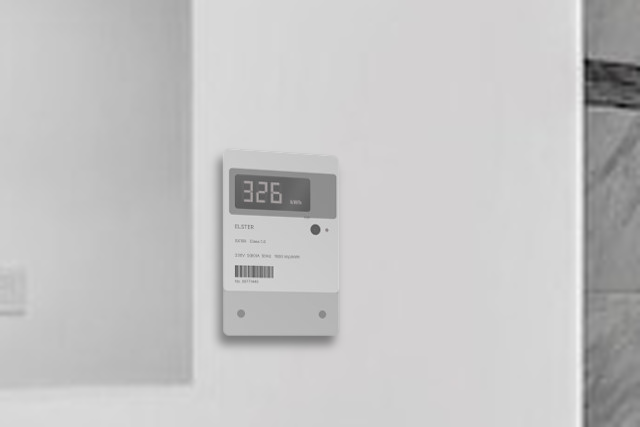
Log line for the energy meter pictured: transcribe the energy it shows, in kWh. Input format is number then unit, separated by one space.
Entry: 326 kWh
